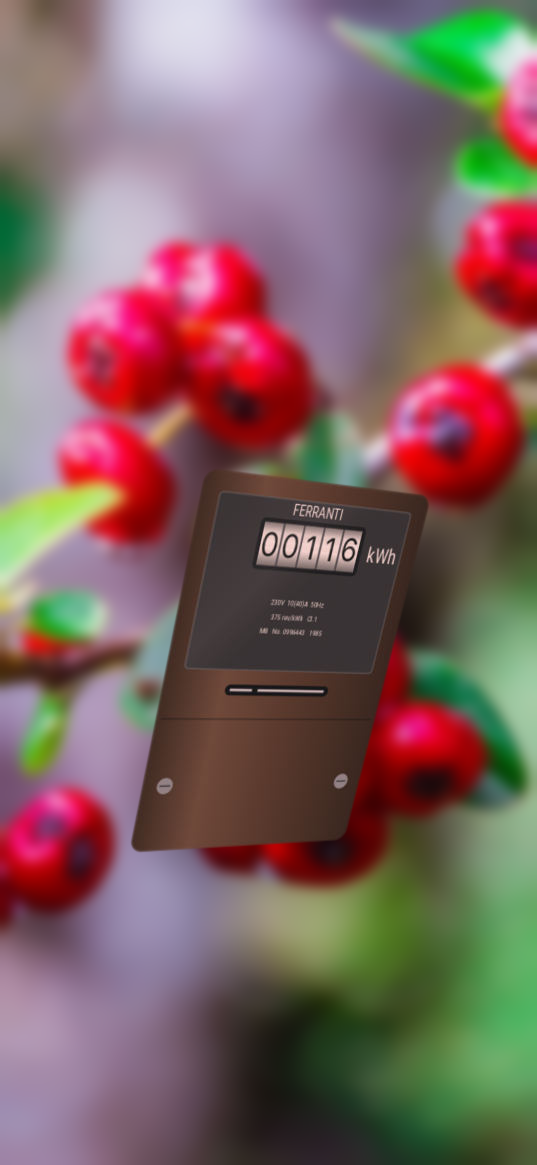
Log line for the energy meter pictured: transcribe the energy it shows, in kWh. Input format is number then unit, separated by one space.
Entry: 116 kWh
